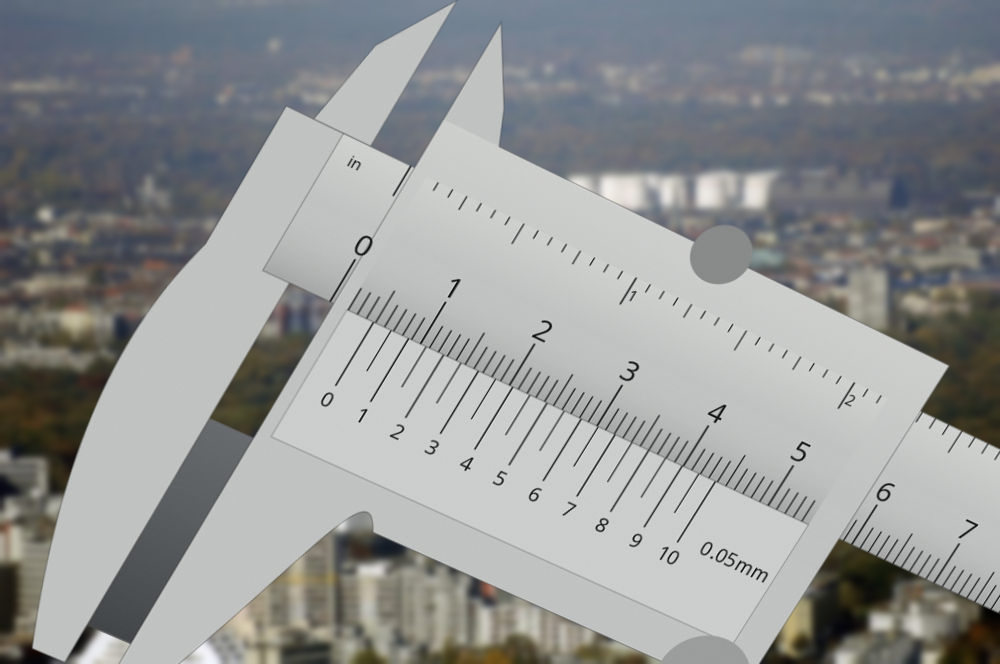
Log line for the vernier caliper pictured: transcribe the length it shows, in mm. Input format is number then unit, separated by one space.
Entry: 4.8 mm
